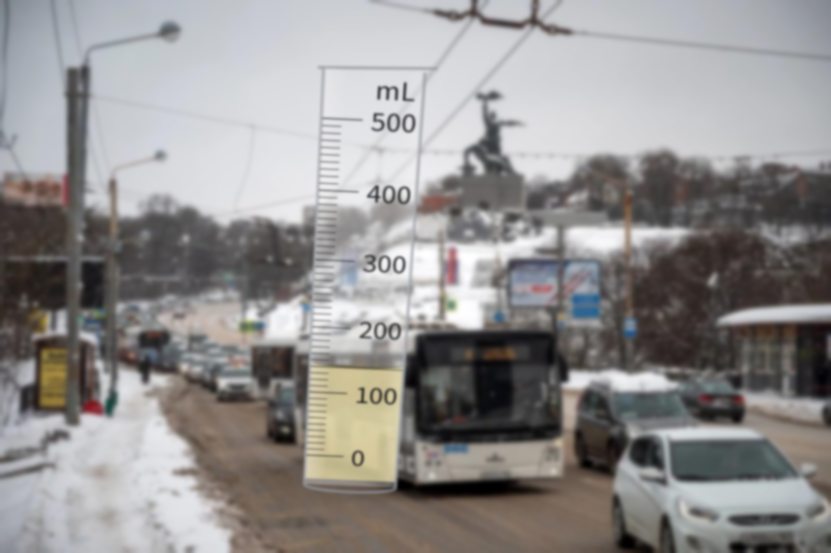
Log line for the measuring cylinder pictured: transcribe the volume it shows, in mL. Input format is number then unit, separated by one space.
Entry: 140 mL
